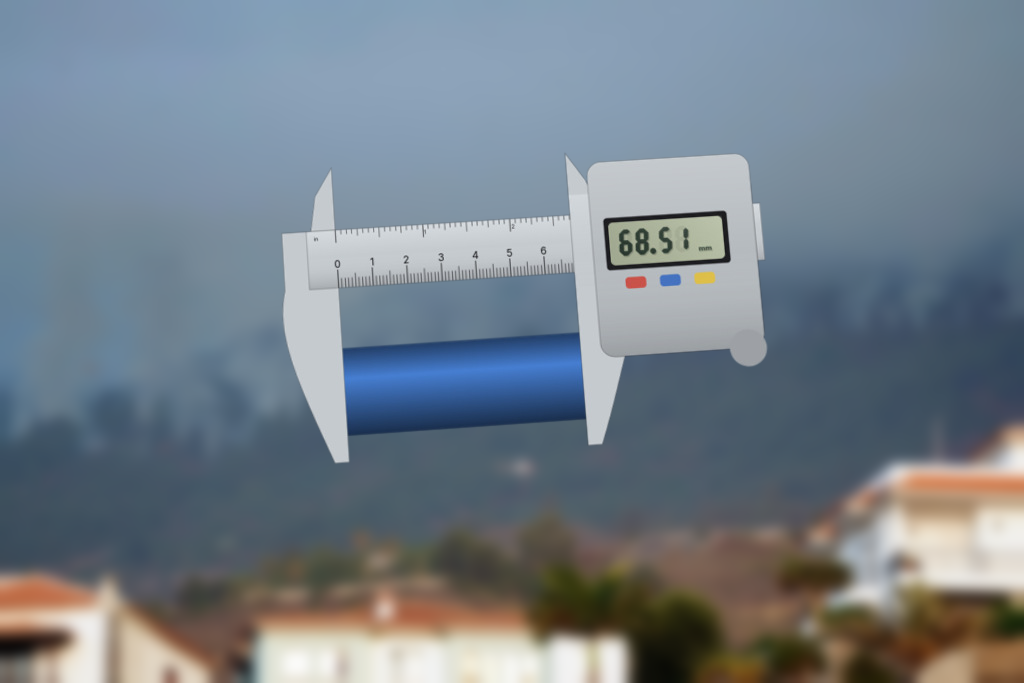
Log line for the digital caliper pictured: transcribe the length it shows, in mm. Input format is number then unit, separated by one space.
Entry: 68.51 mm
